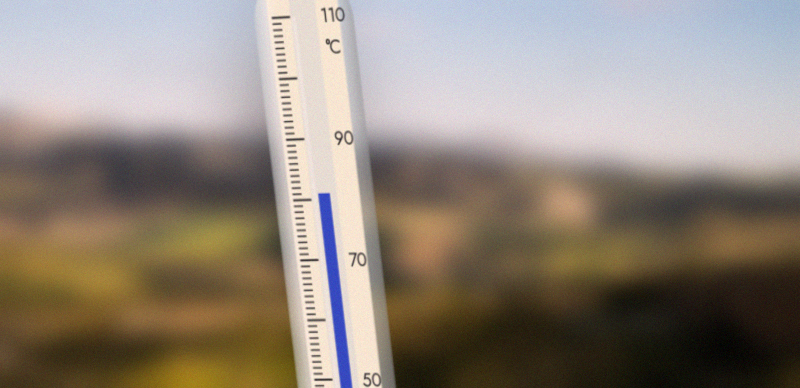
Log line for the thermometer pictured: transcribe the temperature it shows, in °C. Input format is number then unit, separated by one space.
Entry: 81 °C
